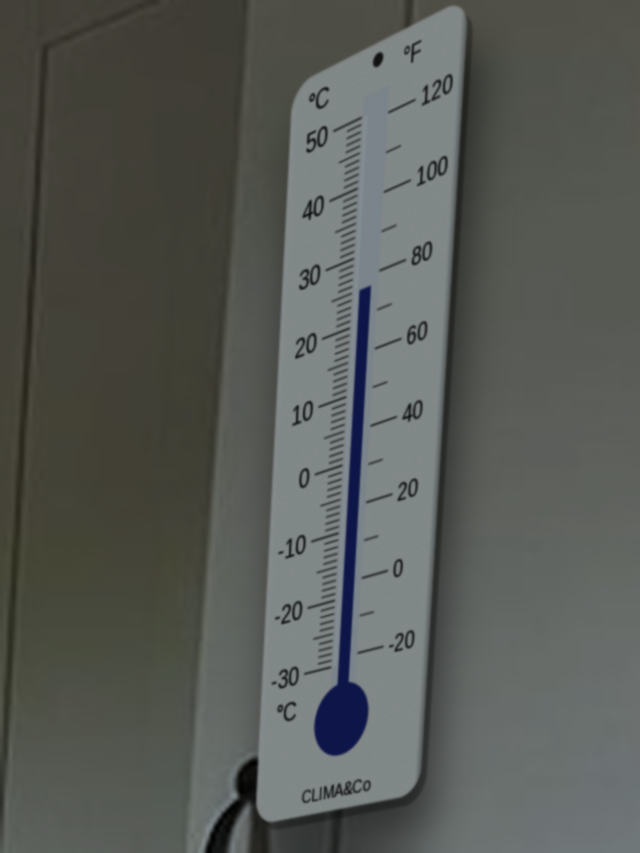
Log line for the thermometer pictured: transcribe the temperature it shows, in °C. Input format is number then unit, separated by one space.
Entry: 25 °C
